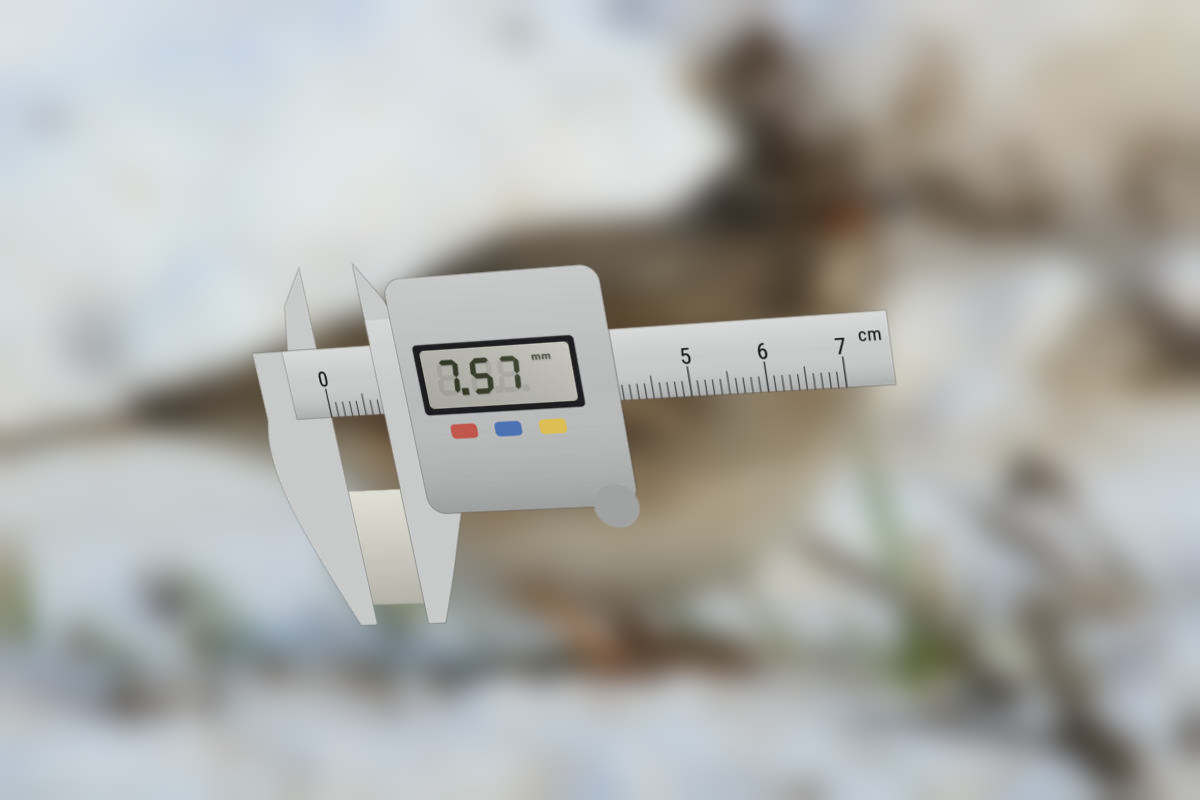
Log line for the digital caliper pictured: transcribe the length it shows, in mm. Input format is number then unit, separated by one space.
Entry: 7.57 mm
